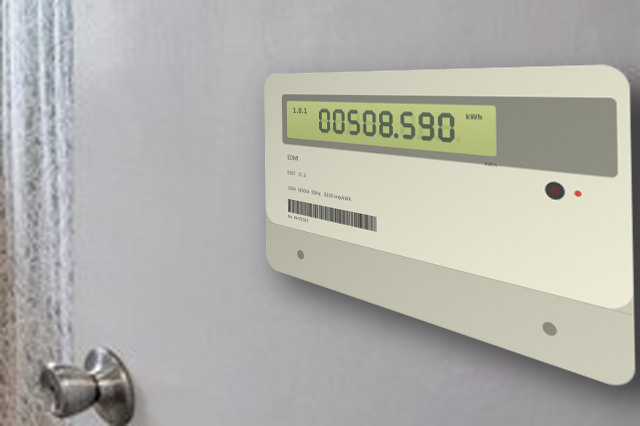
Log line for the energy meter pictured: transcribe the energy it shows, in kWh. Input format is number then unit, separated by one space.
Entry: 508.590 kWh
